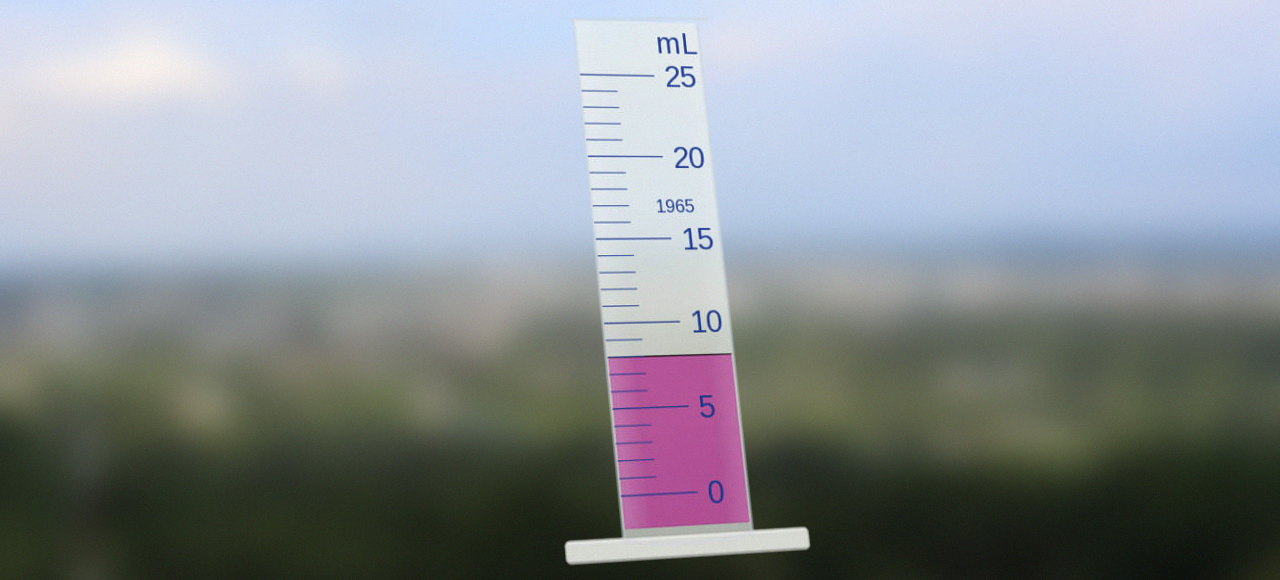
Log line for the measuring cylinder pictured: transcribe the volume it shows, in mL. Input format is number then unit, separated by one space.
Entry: 8 mL
